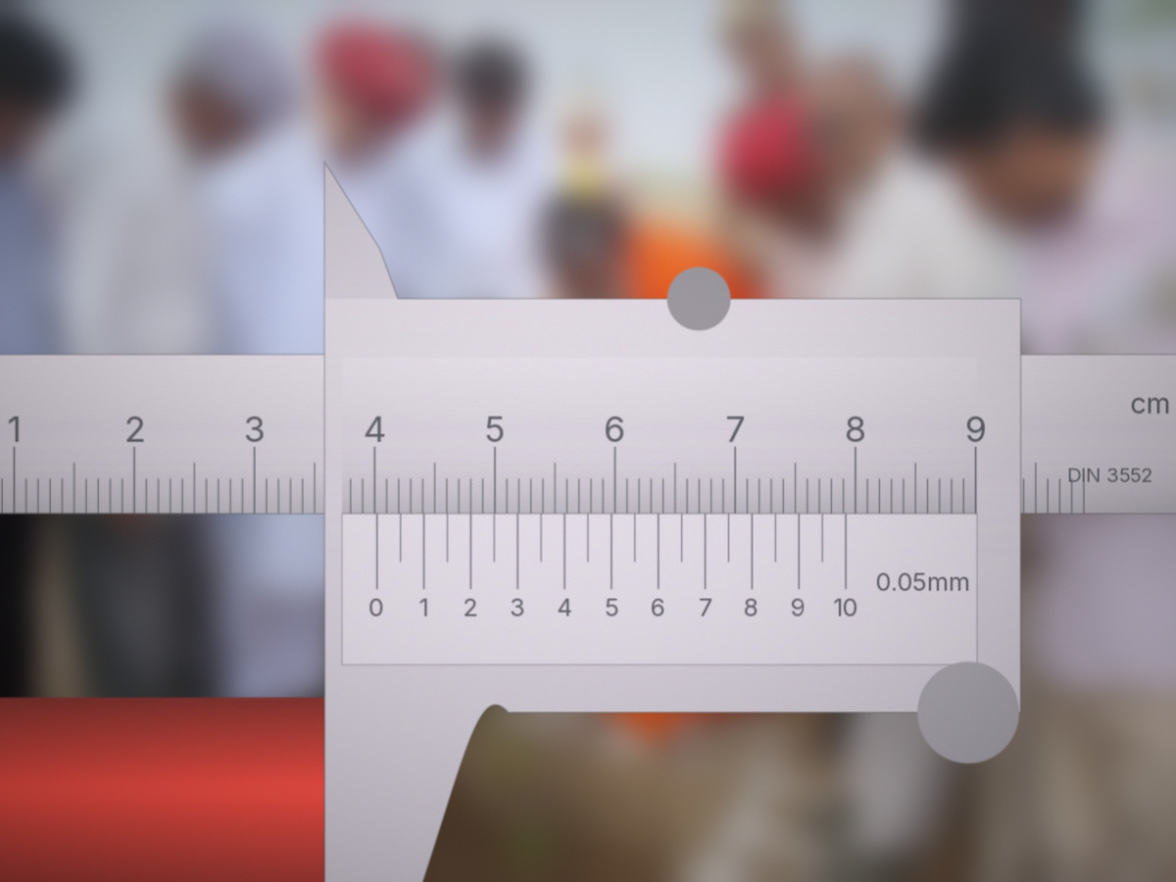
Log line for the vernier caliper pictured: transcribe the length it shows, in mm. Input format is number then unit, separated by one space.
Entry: 40.2 mm
